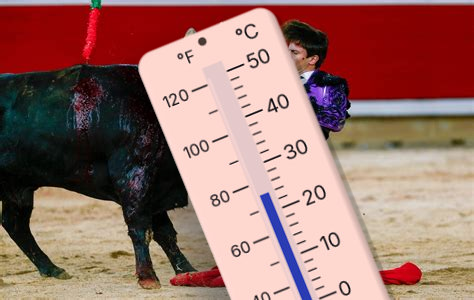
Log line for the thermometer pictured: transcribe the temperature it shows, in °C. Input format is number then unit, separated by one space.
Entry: 24 °C
